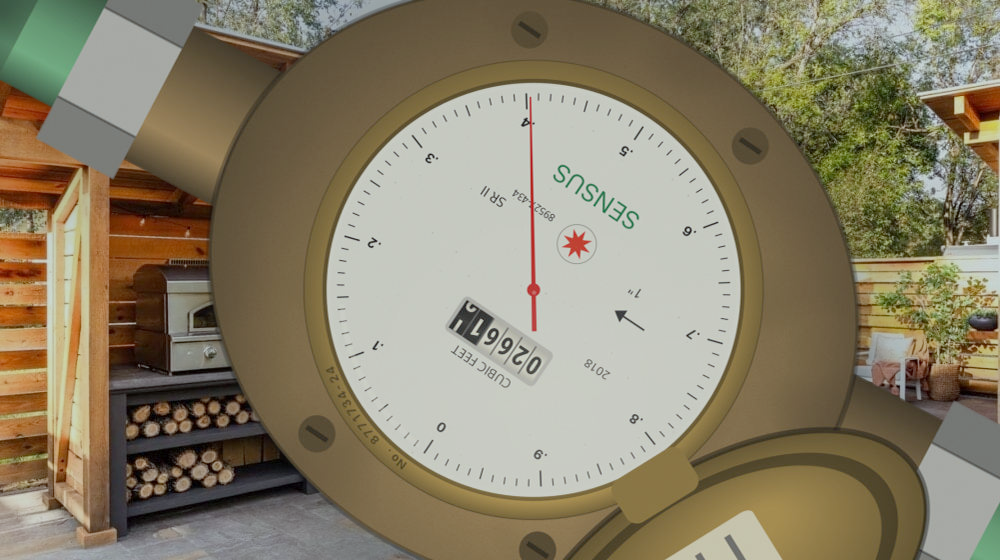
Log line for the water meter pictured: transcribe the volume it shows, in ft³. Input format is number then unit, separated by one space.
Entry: 26611.40 ft³
